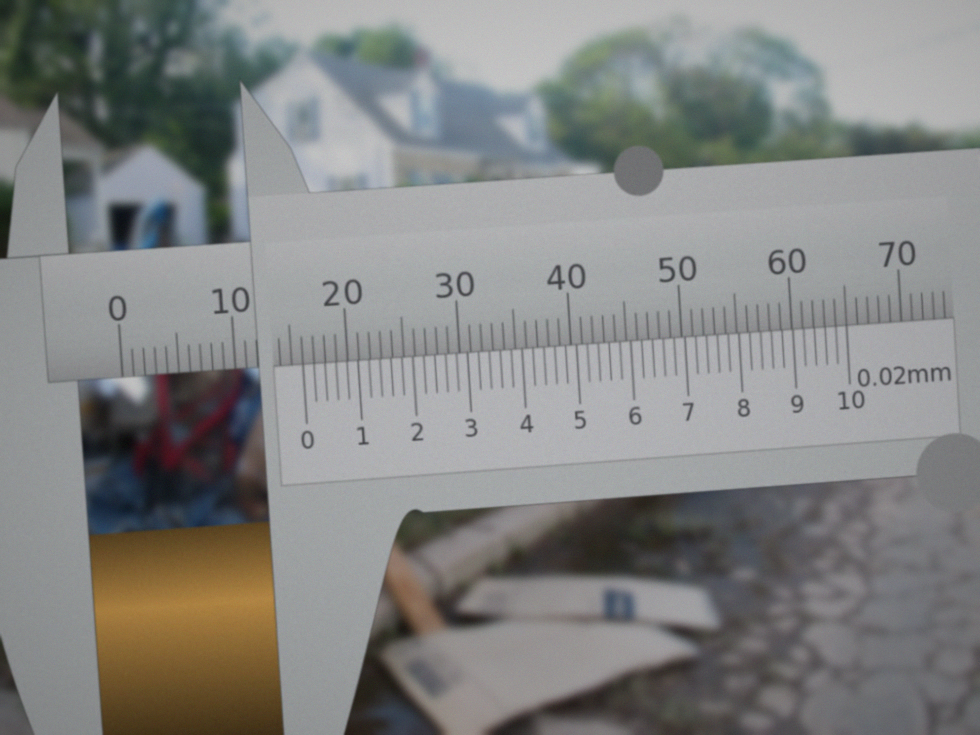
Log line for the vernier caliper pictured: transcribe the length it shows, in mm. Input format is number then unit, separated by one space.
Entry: 16.0 mm
